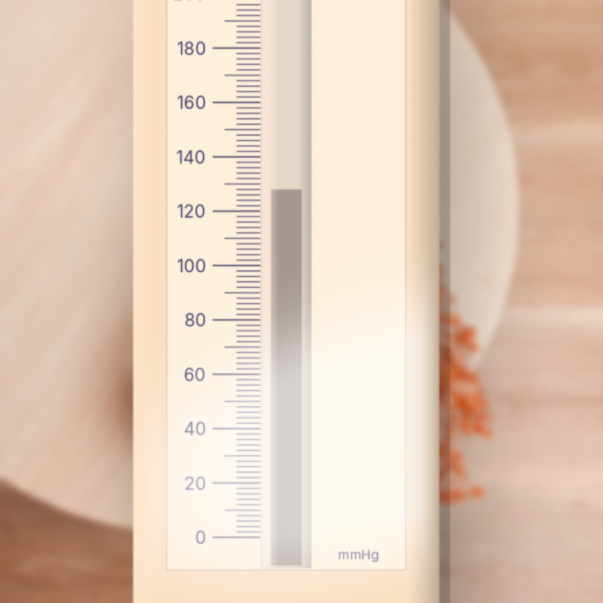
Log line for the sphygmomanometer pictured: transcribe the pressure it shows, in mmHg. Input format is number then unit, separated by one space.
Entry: 128 mmHg
